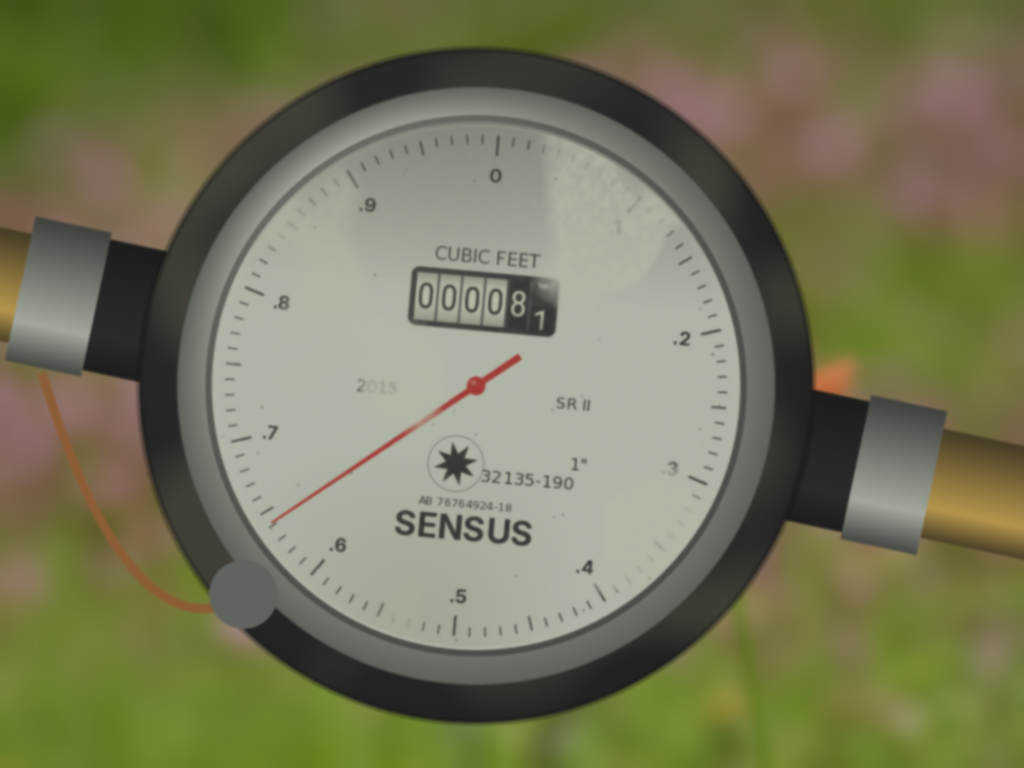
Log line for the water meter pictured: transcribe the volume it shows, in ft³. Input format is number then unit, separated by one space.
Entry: 80.64 ft³
